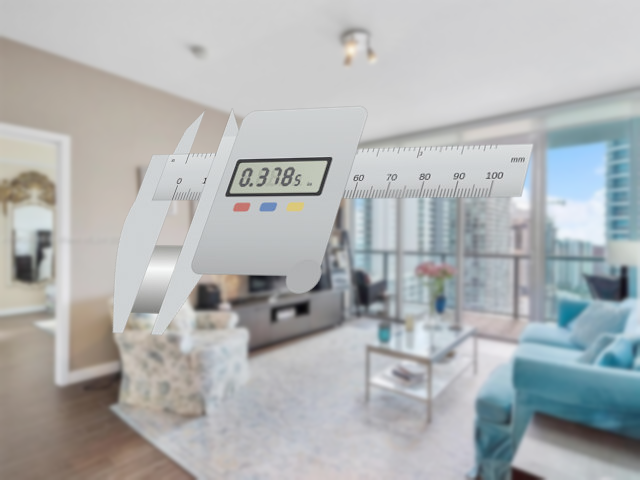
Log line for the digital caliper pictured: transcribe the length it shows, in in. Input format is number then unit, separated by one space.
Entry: 0.3785 in
